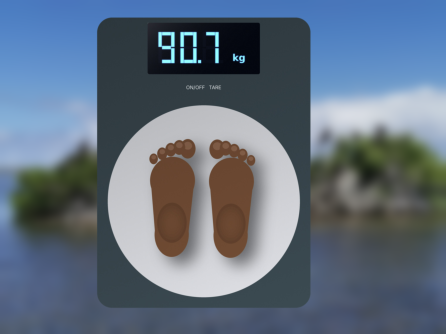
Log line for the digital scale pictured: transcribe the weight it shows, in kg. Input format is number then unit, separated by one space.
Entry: 90.7 kg
